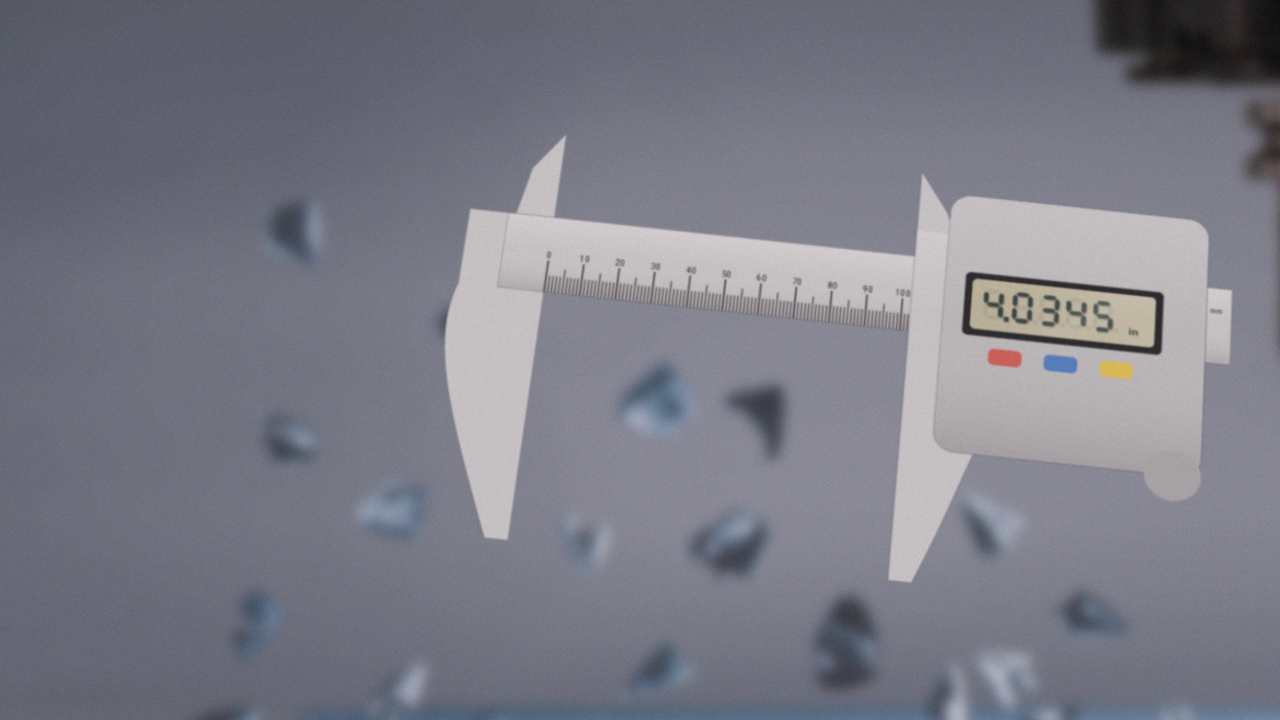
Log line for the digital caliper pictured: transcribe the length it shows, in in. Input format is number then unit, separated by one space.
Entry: 4.0345 in
